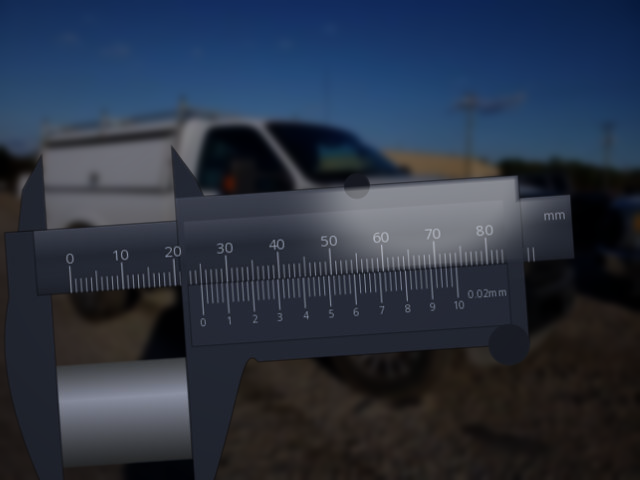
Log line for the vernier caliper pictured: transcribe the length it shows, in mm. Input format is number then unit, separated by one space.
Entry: 25.0 mm
